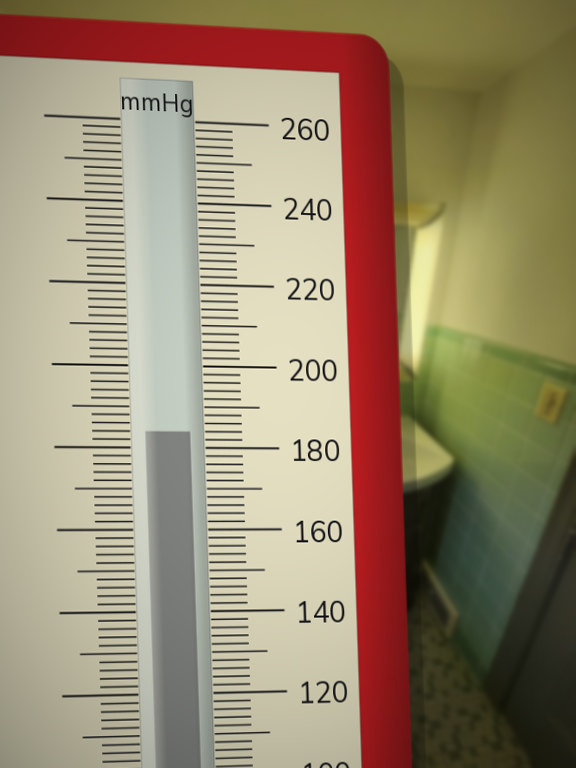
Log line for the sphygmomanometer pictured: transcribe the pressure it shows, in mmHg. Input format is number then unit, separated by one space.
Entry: 184 mmHg
